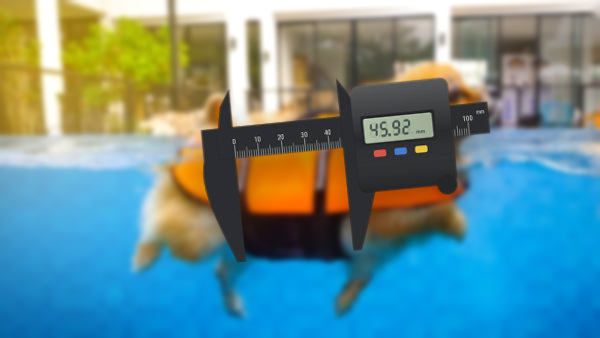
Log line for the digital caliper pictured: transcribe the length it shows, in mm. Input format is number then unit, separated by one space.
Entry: 45.92 mm
